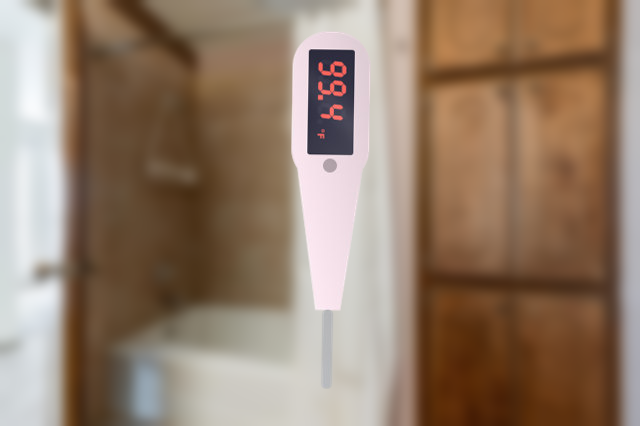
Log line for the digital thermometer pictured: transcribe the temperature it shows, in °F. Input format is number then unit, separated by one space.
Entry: 99.4 °F
